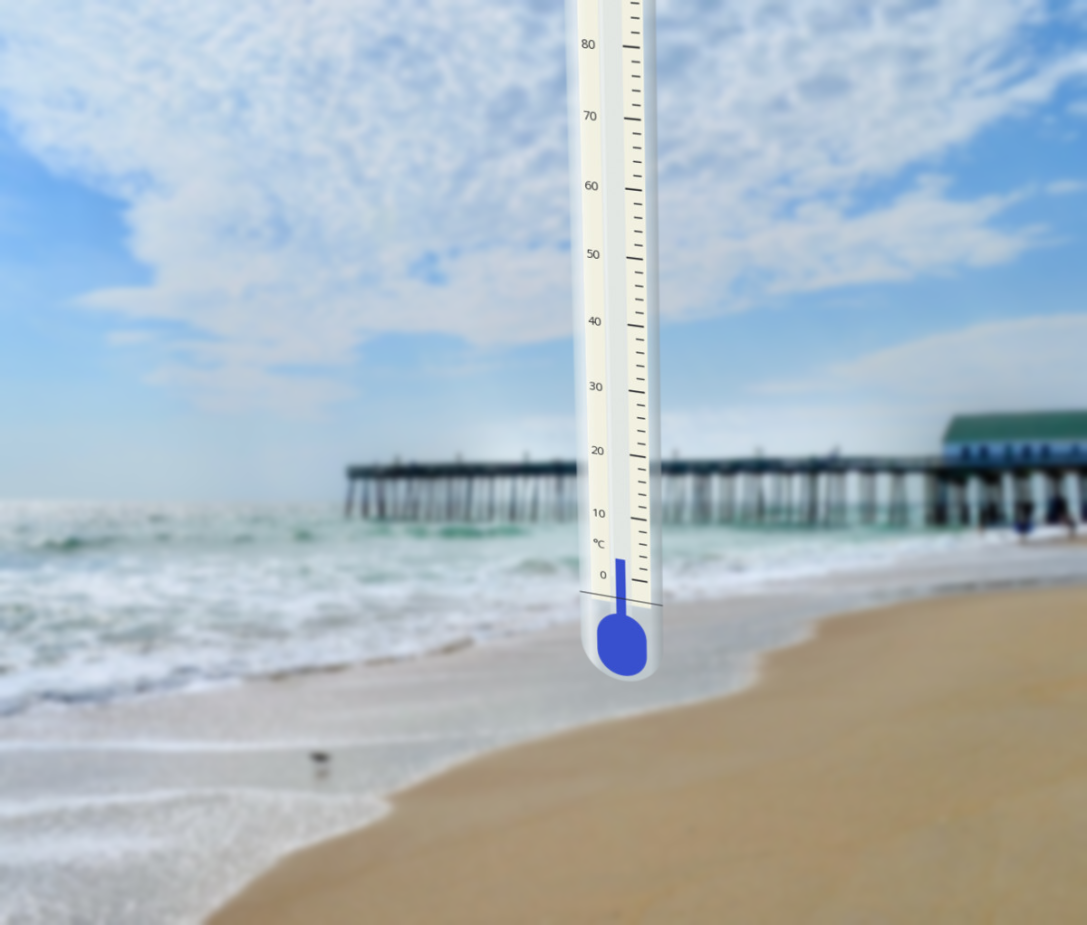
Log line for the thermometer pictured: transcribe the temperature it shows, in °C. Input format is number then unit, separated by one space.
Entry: 3 °C
